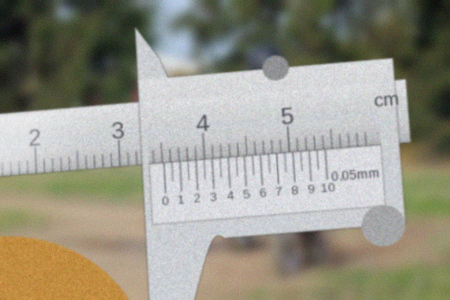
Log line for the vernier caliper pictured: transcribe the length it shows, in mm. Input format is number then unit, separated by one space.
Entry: 35.2 mm
